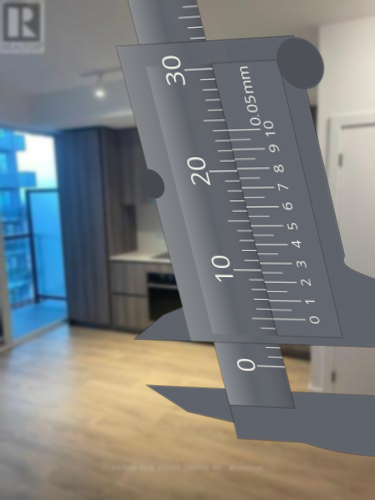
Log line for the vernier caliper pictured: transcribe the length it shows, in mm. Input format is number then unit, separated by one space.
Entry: 5.0 mm
